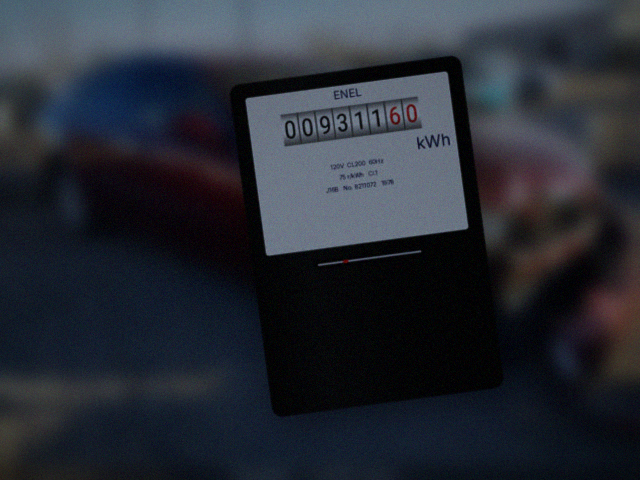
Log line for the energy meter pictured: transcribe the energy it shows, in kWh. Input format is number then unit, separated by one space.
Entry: 9311.60 kWh
